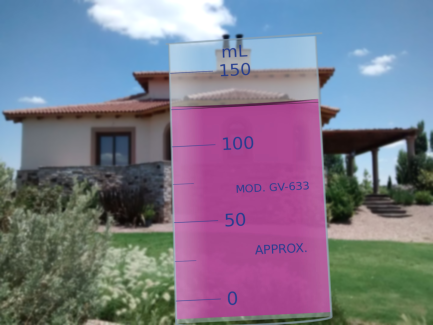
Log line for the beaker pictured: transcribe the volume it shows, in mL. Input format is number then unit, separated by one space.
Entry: 125 mL
